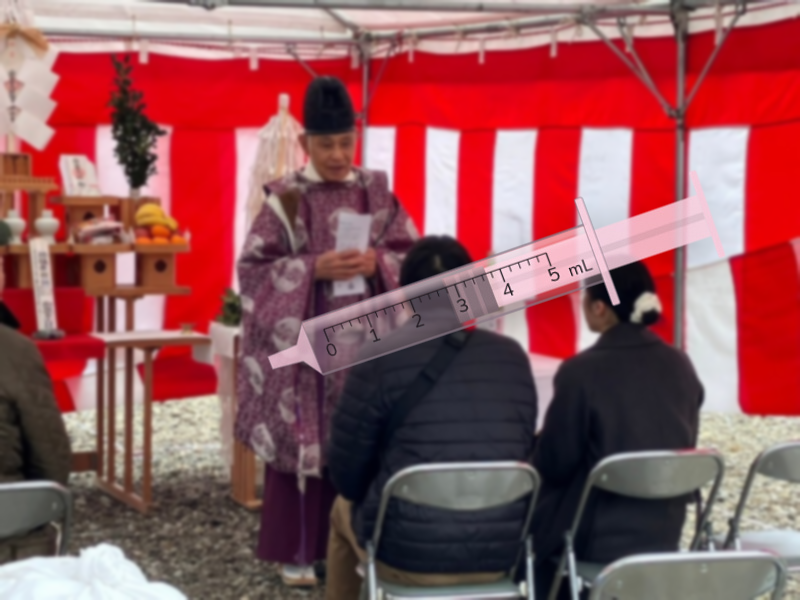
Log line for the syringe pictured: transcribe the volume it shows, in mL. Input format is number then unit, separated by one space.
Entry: 2.8 mL
